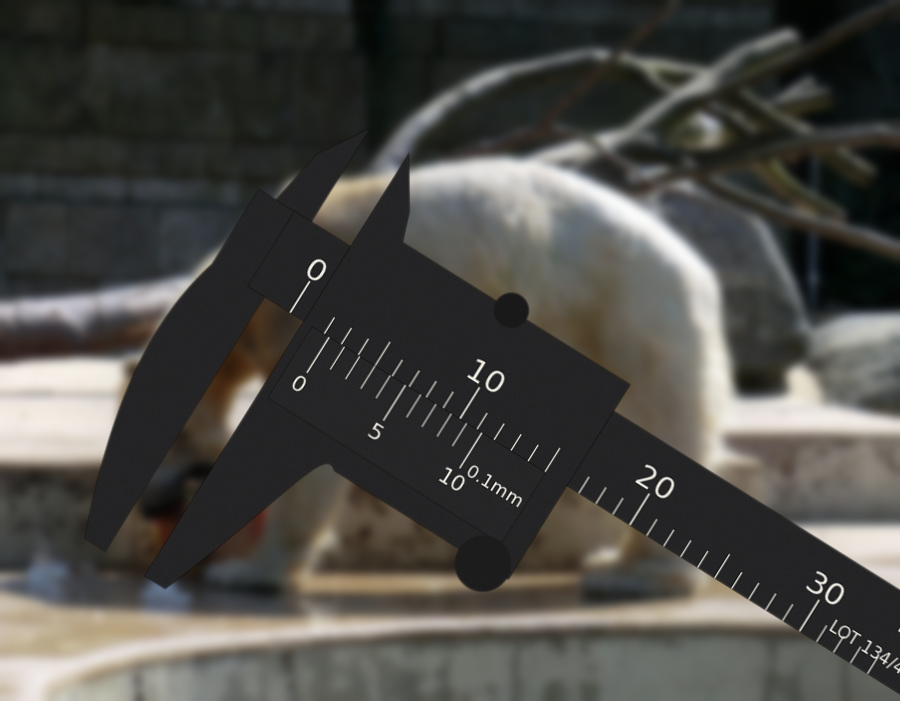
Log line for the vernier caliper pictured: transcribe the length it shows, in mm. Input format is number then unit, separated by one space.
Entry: 2.3 mm
